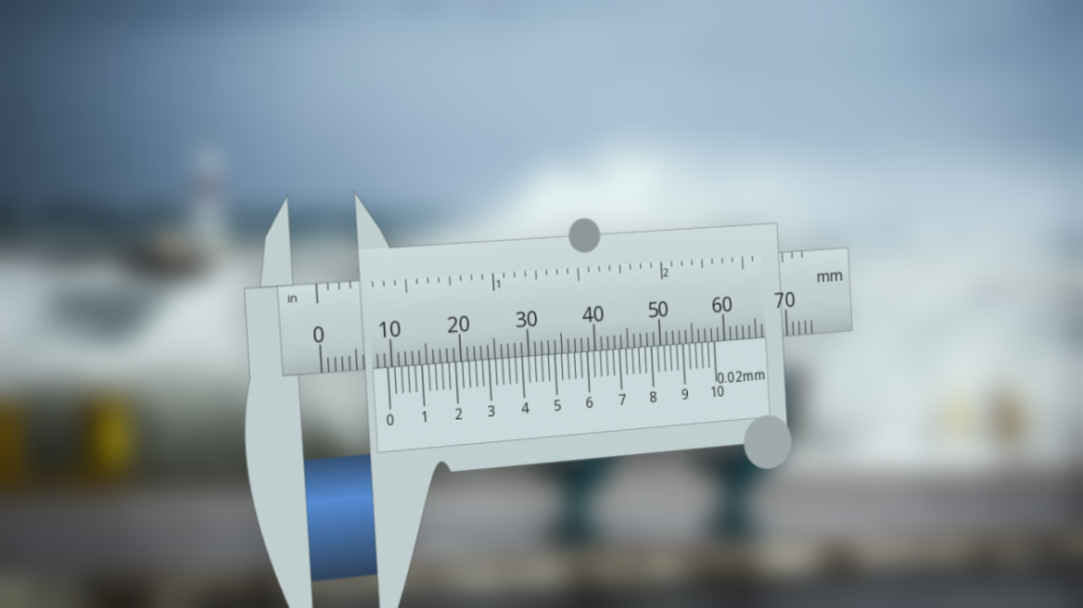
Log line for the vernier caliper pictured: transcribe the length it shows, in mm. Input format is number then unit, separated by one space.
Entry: 9.4 mm
